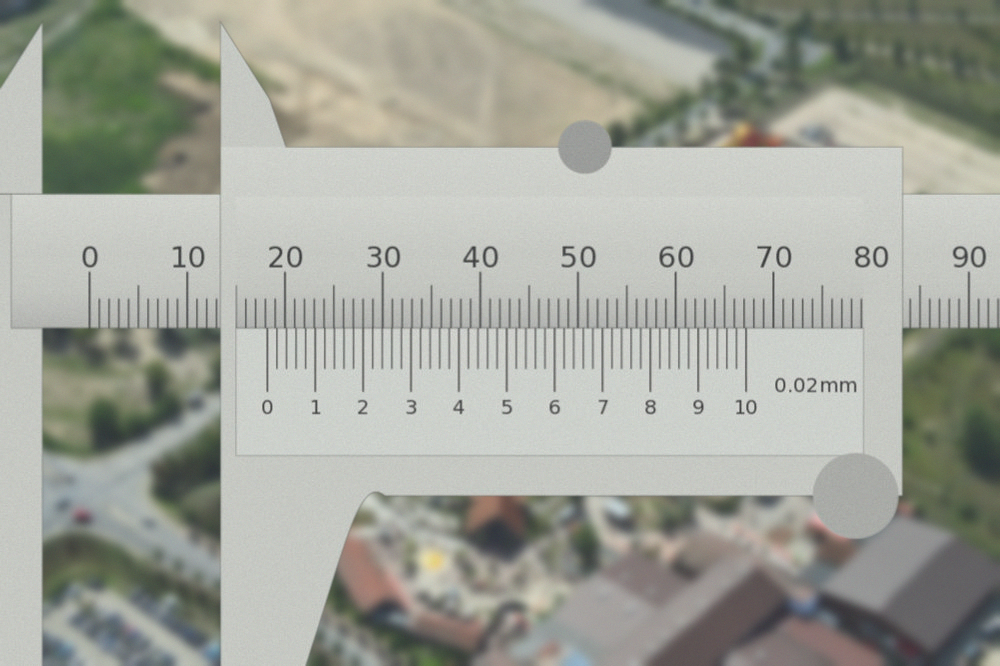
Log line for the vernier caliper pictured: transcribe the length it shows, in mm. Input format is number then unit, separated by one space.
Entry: 18.2 mm
